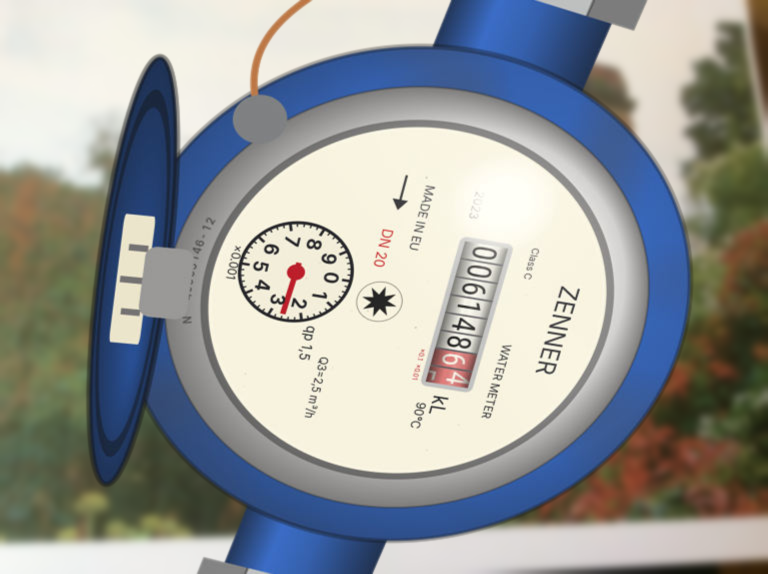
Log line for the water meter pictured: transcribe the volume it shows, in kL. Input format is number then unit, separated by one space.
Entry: 6148.642 kL
